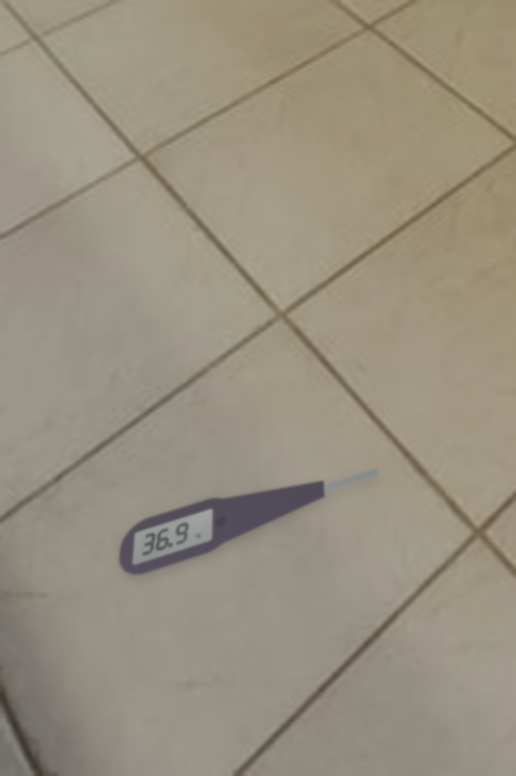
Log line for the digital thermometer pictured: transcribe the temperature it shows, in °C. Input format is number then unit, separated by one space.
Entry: 36.9 °C
